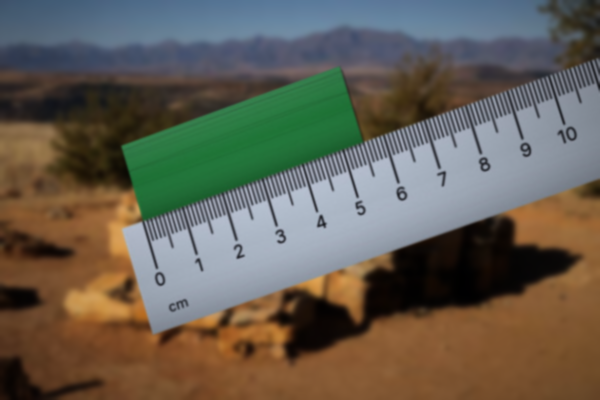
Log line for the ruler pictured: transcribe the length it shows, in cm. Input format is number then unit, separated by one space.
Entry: 5.5 cm
